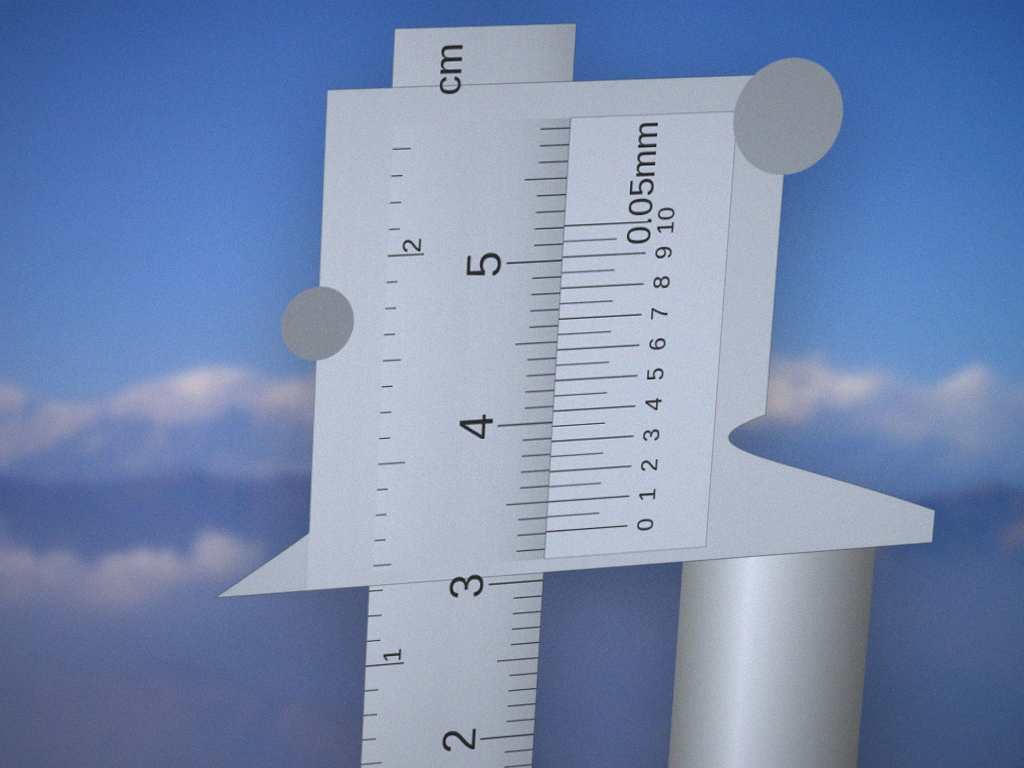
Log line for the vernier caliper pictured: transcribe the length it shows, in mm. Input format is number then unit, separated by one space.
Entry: 33.1 mm
